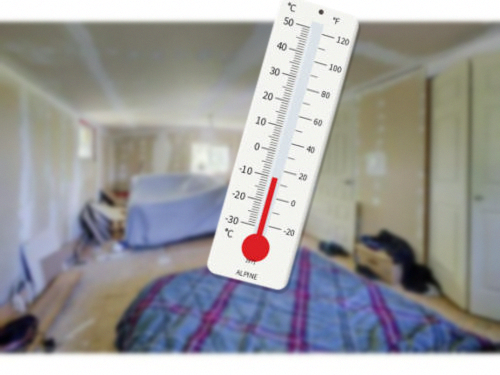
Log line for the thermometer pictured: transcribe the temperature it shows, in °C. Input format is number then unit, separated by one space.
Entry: -10 °C
